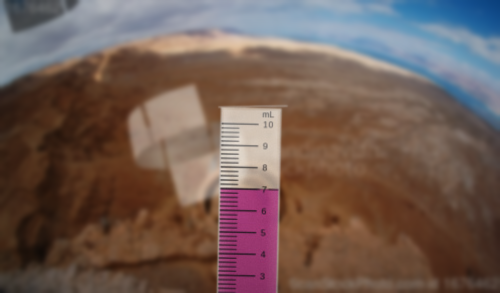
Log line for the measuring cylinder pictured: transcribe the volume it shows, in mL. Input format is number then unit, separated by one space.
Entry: 7 mL
